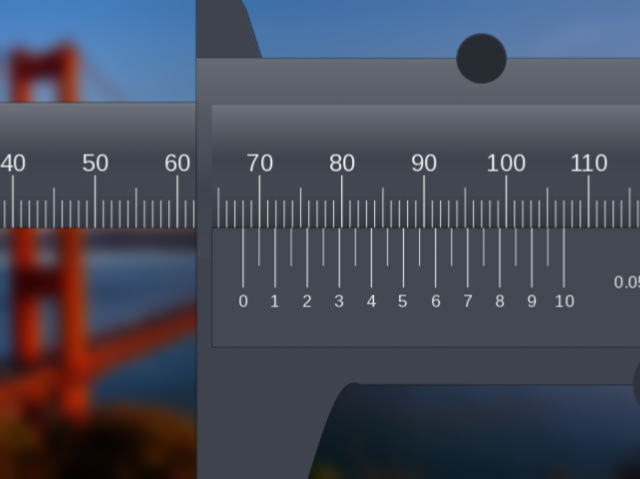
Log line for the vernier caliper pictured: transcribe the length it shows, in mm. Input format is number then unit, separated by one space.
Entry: 68.0 mm
